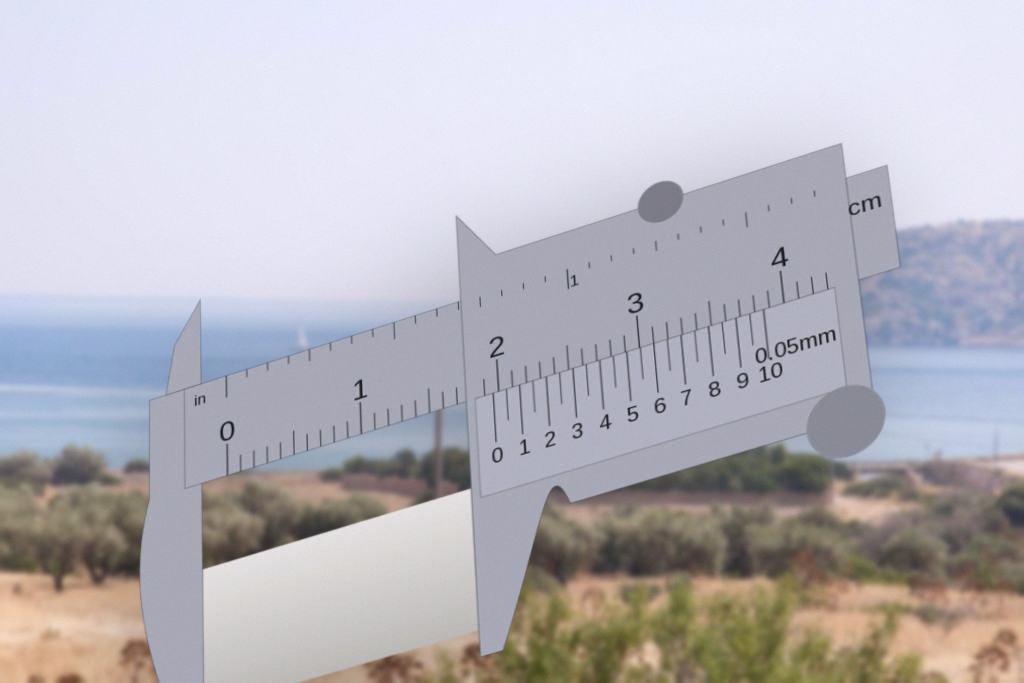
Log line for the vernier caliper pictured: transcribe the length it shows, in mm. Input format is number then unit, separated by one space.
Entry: 19.6 mm
